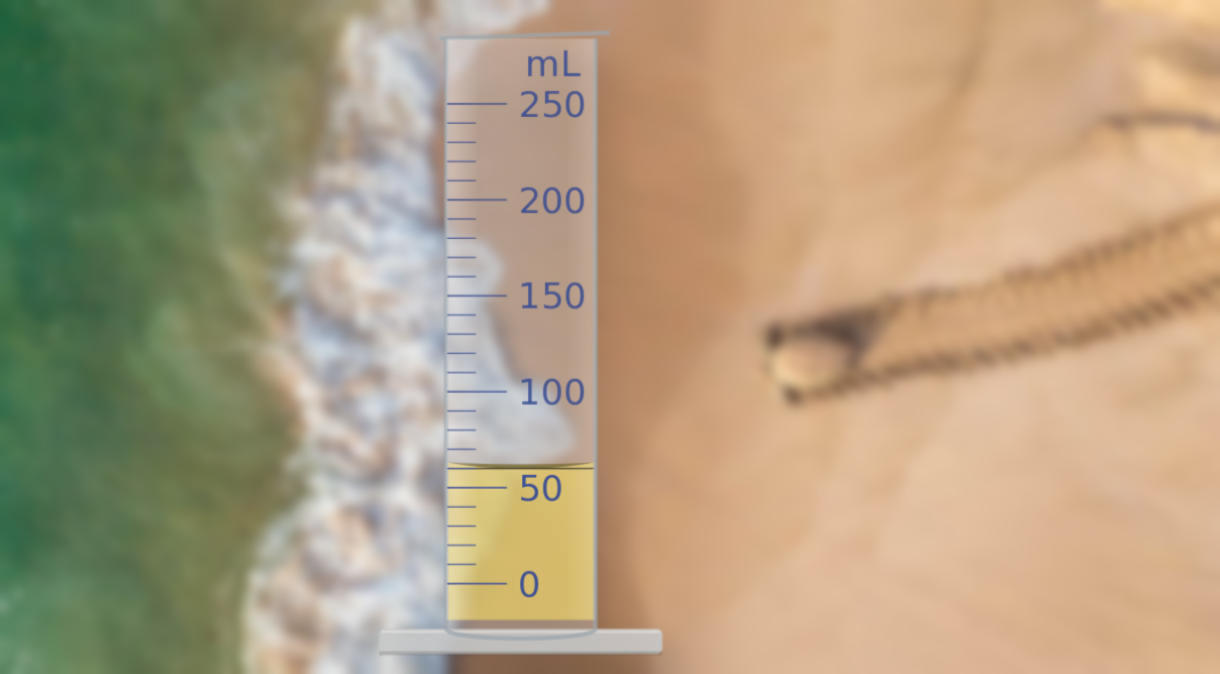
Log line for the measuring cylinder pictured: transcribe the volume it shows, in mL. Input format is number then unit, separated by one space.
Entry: 60 mL
